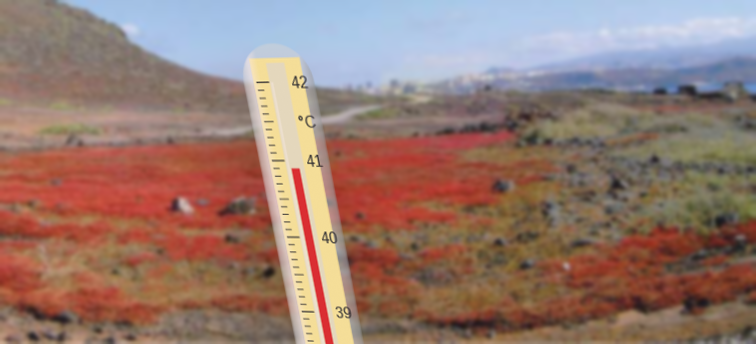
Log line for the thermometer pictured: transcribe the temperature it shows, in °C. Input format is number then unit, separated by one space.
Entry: 40.9 °C
